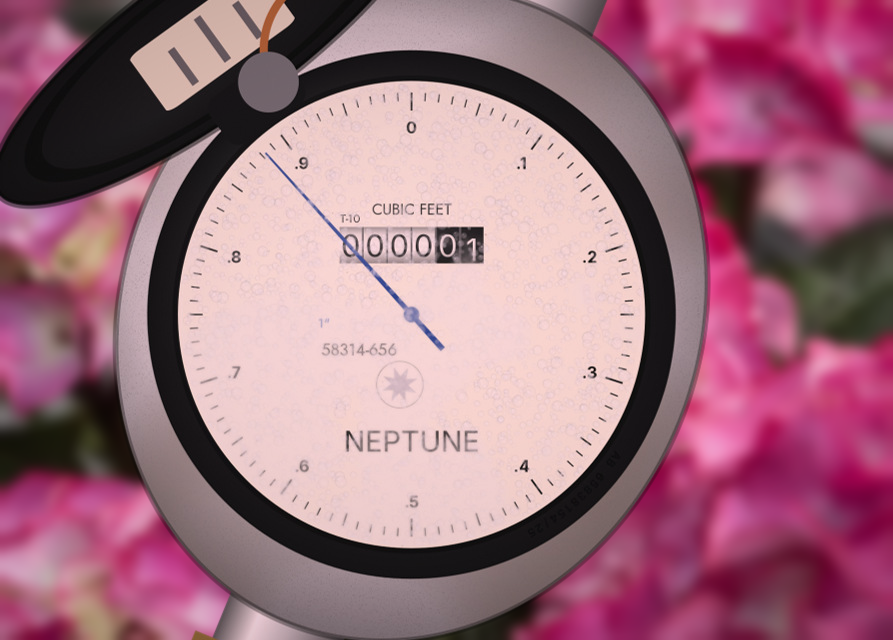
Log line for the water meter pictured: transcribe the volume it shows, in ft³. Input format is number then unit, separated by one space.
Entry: 0.88 ft³
